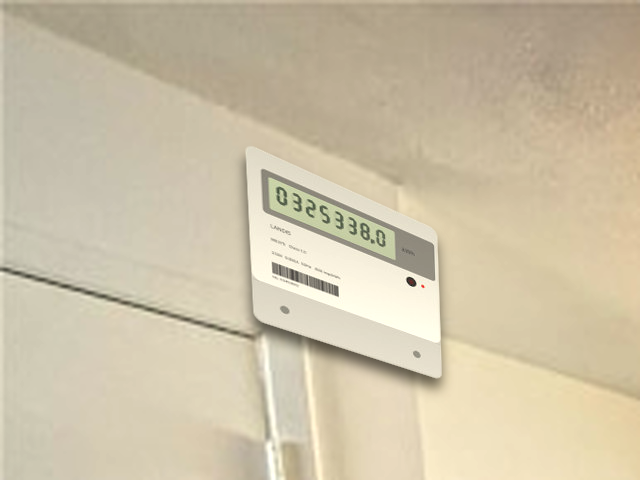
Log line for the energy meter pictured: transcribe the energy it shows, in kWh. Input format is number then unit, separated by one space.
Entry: 325338.0 kWh
